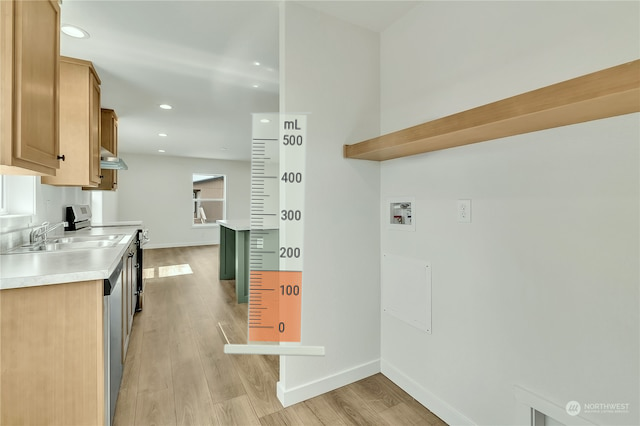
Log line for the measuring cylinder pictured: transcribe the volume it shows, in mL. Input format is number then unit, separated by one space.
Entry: 150 mL
